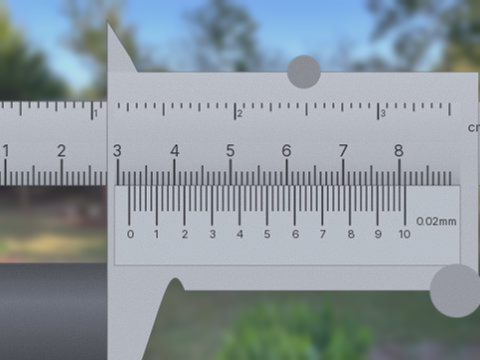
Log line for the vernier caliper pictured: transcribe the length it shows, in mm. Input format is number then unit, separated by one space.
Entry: 32.0 mm
